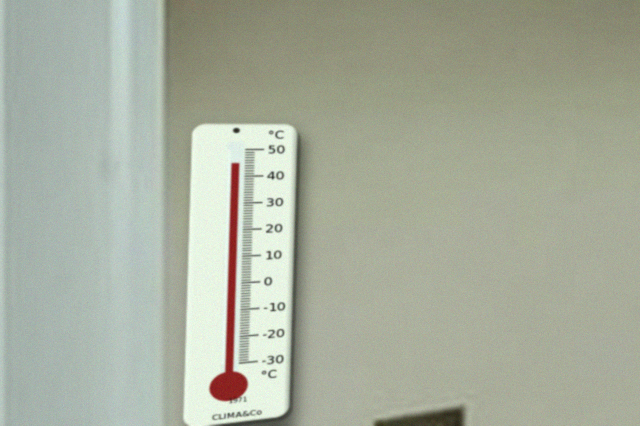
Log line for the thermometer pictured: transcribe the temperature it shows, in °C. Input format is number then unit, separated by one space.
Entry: 45 °C
